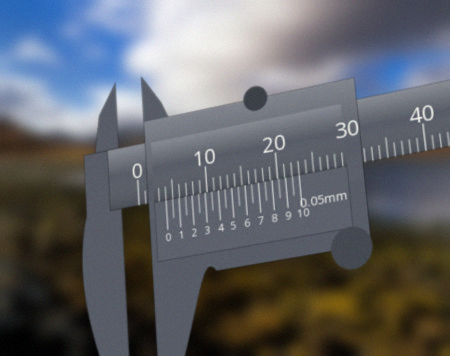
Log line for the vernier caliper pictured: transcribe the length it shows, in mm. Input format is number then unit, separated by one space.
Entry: 4.0 mm
